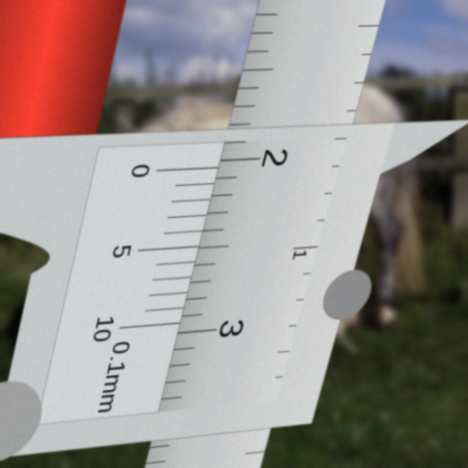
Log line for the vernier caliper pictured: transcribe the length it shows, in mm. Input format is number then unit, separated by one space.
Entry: 20.4 mm
